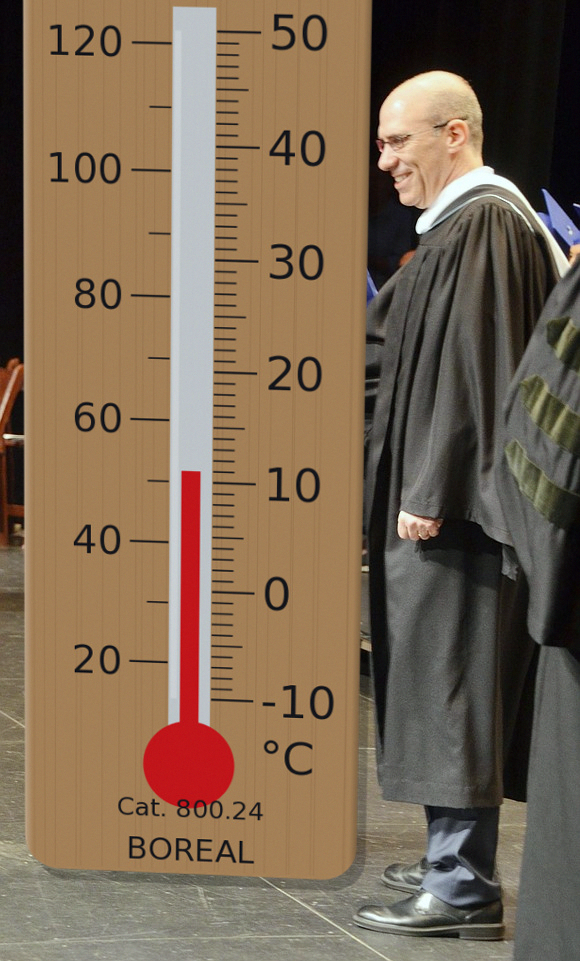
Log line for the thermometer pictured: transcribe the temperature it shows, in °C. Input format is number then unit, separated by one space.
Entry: 11 °C
